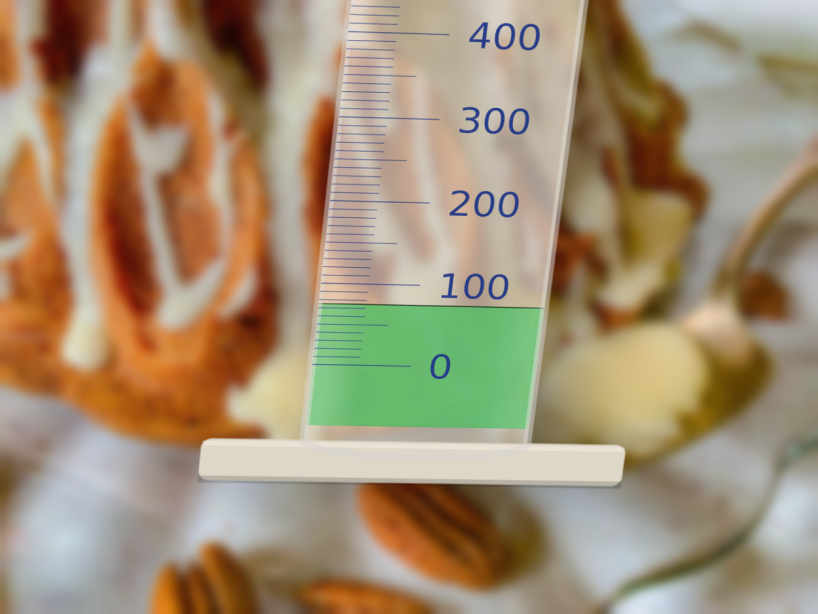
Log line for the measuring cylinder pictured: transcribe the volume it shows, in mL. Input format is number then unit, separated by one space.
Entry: 75 mL
